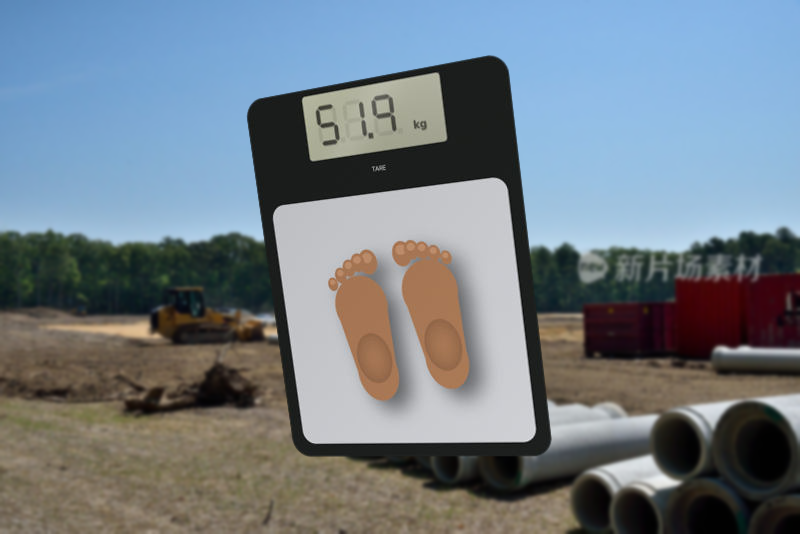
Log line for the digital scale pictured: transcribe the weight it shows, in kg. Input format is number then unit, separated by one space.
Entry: 51.9 kg
